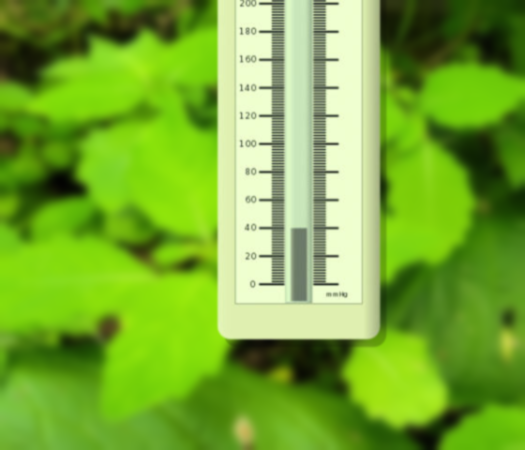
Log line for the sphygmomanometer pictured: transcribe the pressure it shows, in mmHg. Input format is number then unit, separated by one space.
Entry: 40 mmHg
